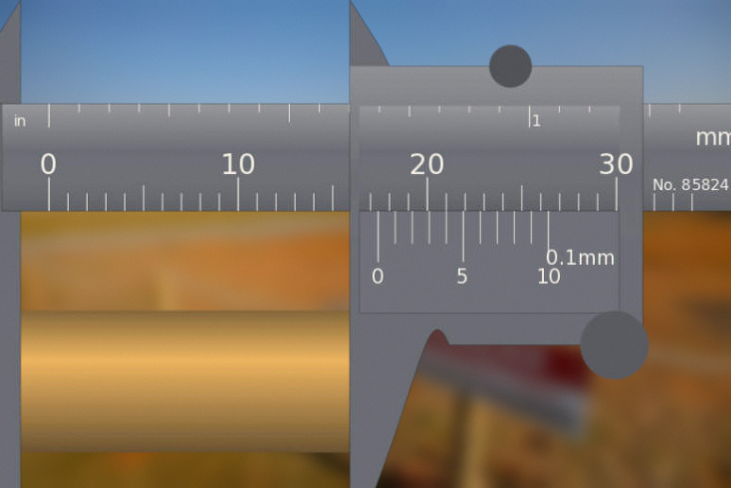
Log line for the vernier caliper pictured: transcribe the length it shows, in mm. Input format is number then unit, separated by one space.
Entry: 17.4 mm
